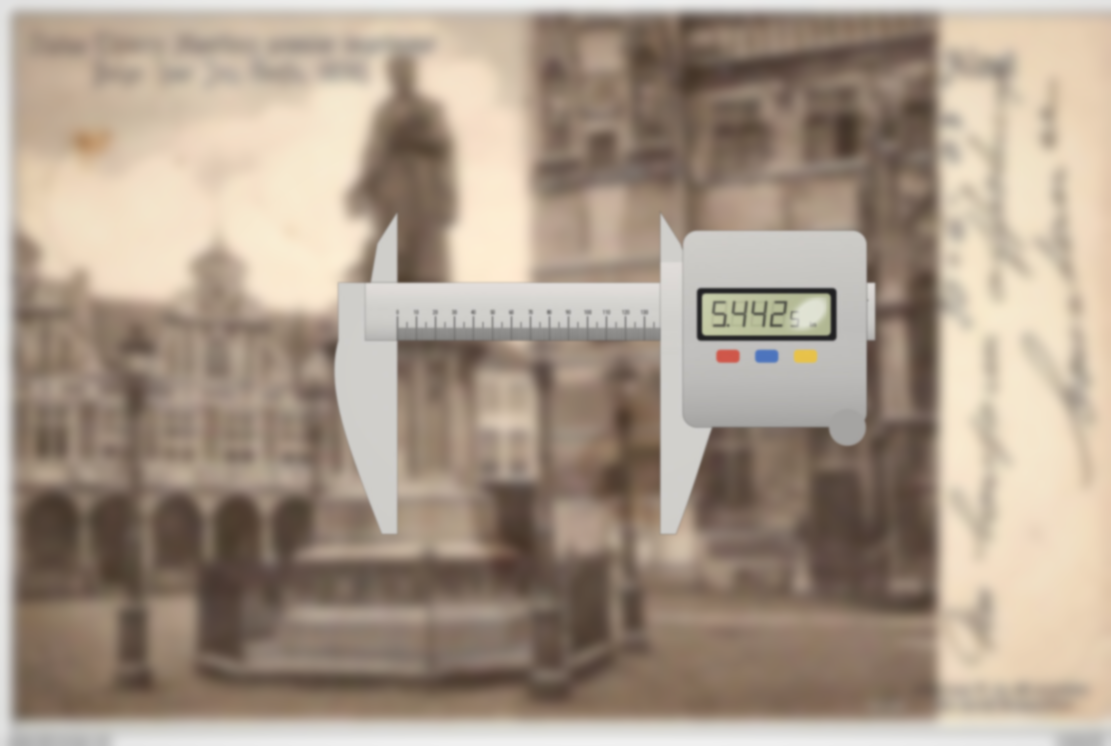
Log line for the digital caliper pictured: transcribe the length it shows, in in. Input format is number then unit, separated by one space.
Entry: 5.4425 in
